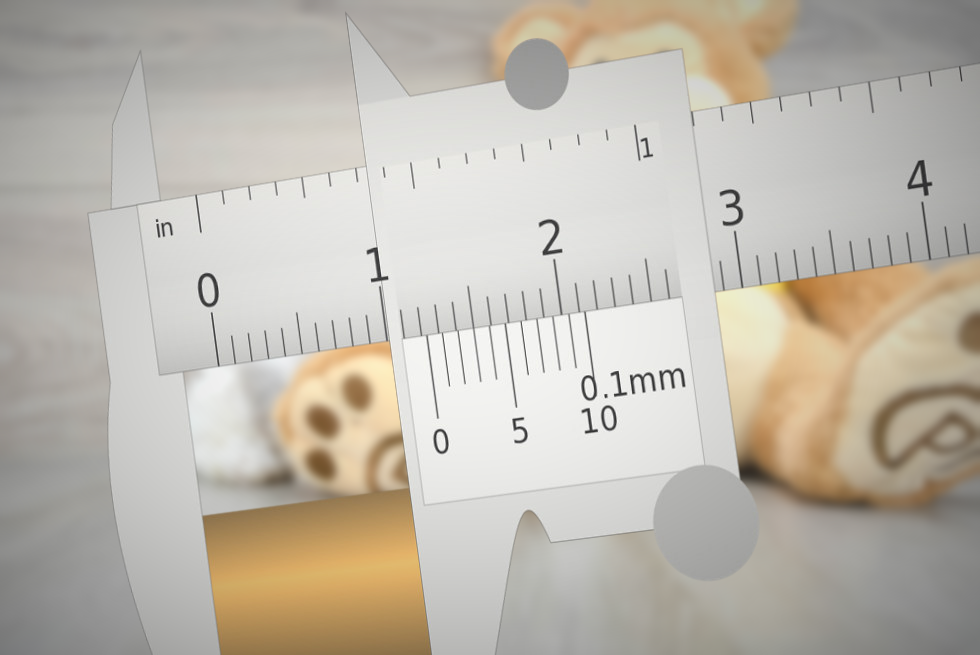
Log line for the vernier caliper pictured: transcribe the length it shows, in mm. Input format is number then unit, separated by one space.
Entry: 12.3 mm
